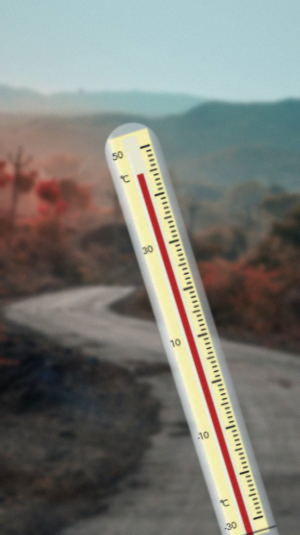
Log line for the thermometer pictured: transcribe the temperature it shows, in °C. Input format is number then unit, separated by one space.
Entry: 45 °C
